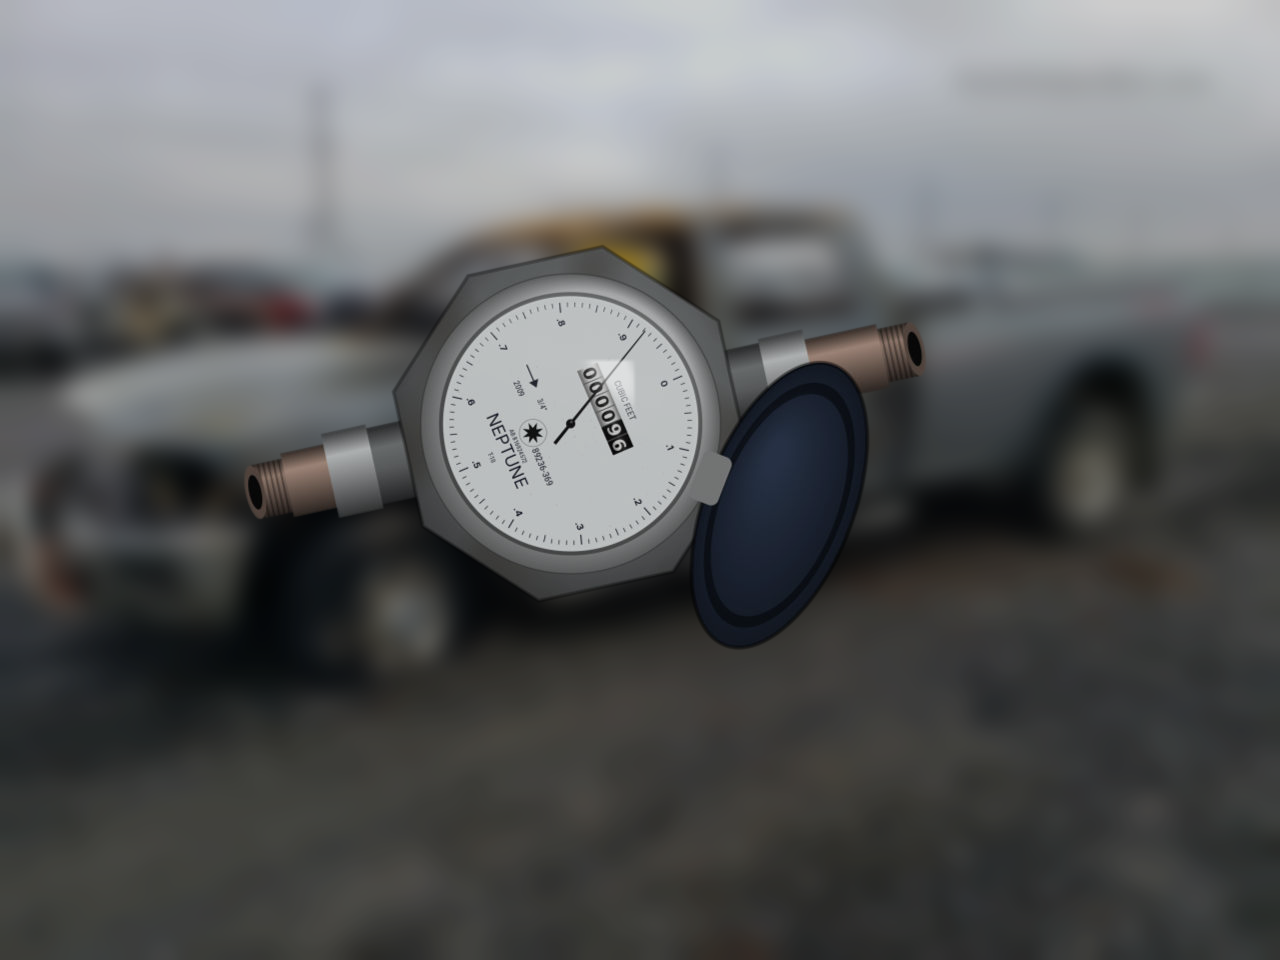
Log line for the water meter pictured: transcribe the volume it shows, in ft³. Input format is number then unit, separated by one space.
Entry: 95.92 ft³
